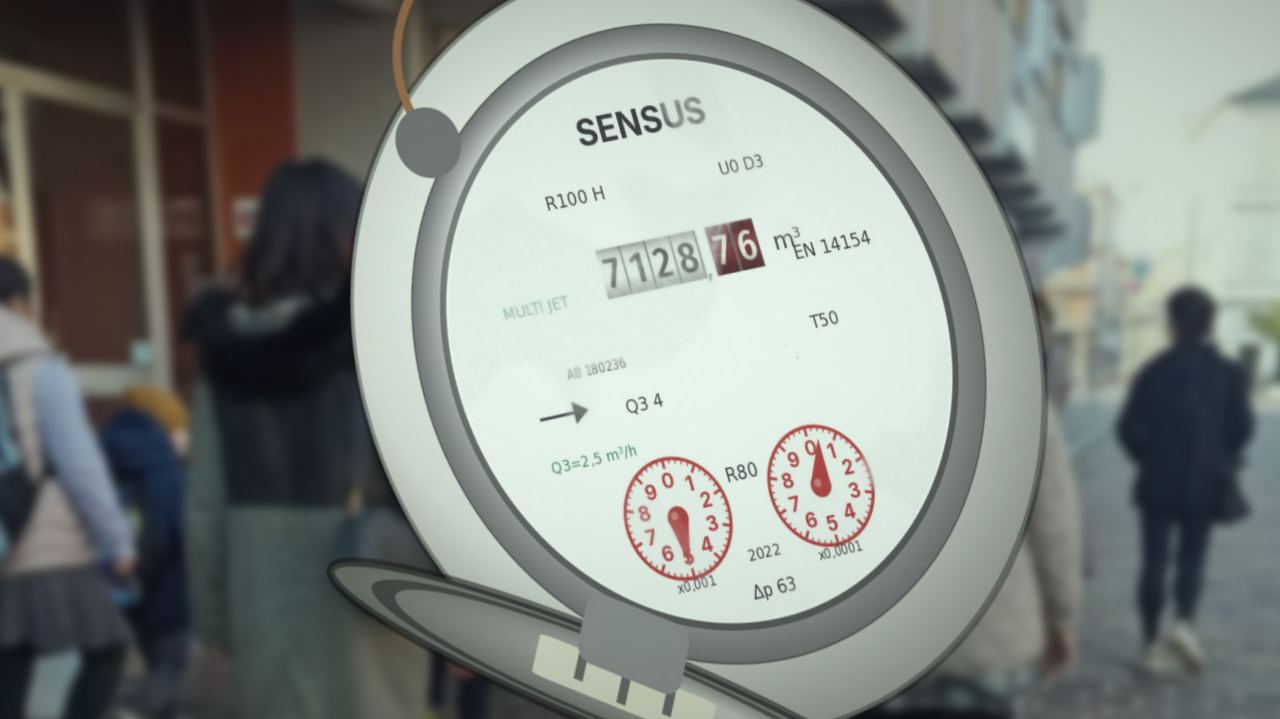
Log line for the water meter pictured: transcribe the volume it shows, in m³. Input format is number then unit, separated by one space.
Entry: 7128.7650 m³
